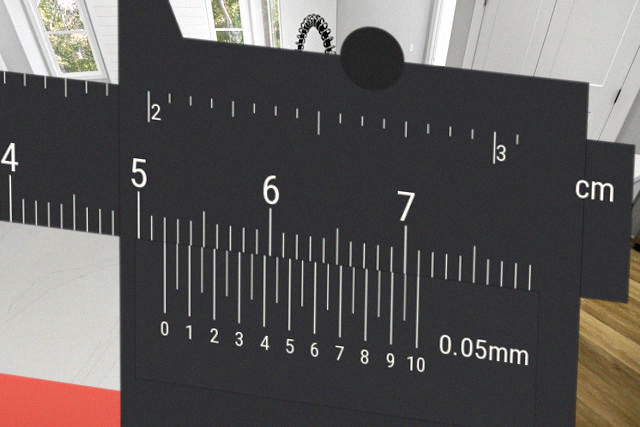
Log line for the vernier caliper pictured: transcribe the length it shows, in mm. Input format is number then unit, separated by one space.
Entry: 52.0 mm
